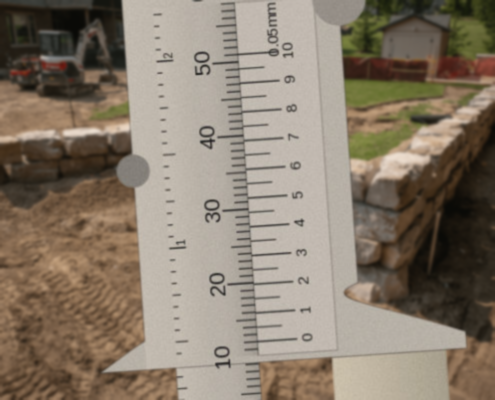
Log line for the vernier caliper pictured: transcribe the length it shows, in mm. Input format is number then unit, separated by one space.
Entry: 12.0 mm
